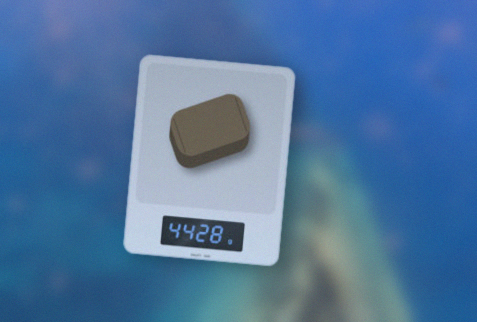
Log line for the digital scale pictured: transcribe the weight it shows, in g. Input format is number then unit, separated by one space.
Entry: 4428 g
